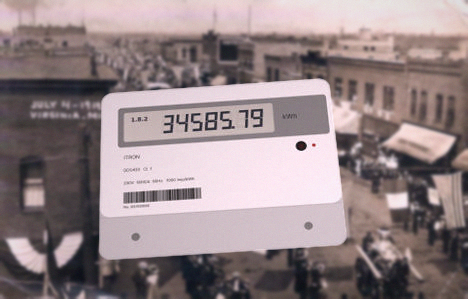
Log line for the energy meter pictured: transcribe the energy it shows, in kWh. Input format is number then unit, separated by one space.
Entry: 34585.79 kWh
